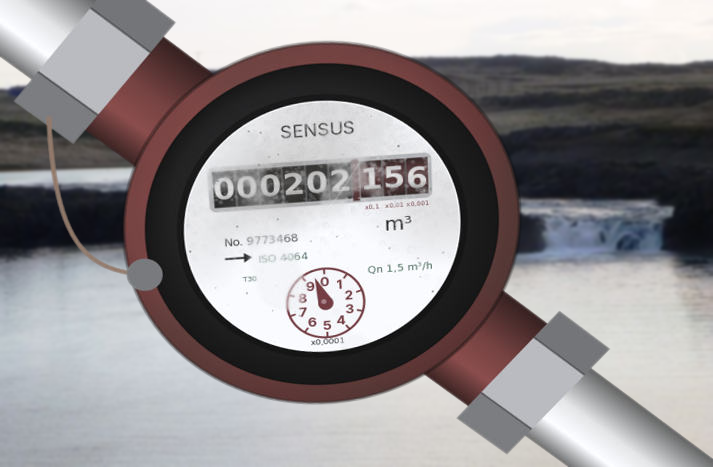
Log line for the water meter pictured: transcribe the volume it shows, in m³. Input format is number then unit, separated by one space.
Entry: 202.1559 m³
